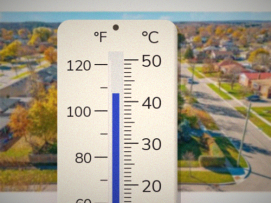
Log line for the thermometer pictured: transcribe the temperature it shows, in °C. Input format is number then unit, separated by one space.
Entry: 42 °C
